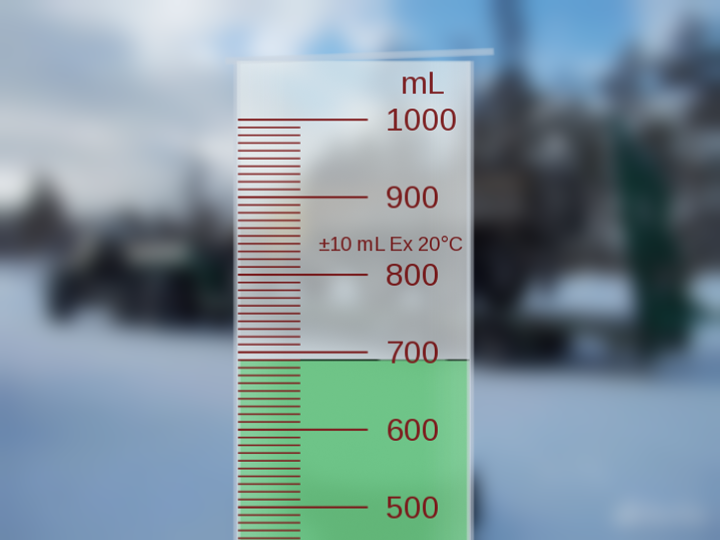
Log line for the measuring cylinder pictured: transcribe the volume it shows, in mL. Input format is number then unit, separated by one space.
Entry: 690 mL
